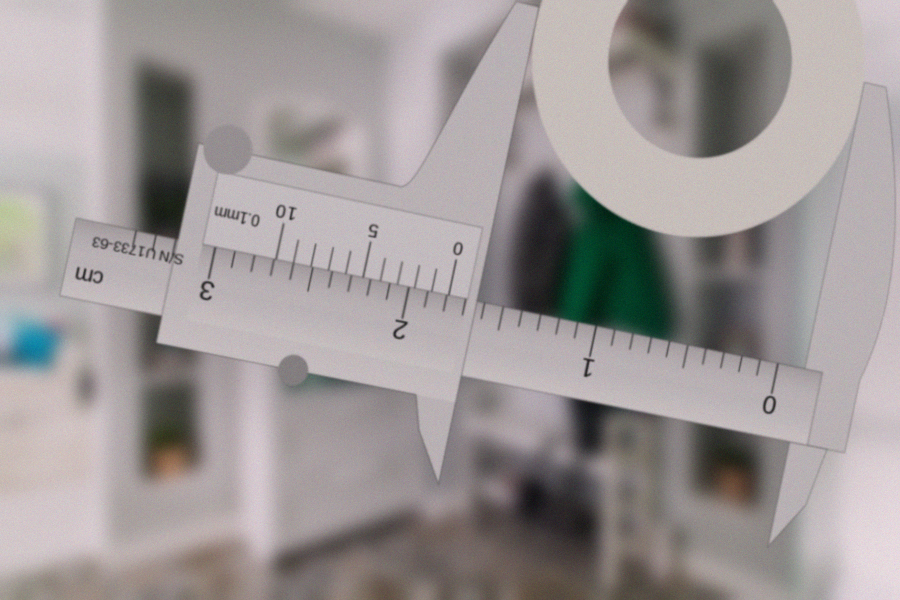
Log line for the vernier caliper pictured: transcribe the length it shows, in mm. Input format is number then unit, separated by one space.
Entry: 17.9 mm
